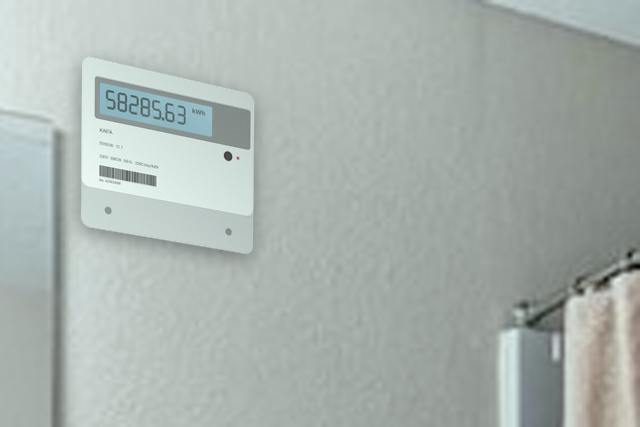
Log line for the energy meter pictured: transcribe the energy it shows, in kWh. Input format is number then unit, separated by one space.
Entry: 58285.63 kWh
